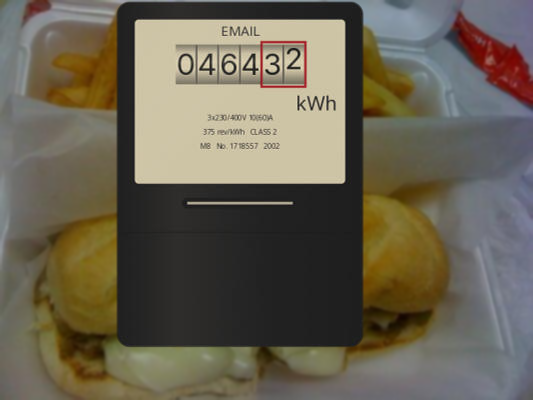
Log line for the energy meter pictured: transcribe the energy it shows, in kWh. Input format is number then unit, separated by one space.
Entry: 464.32 kWh
